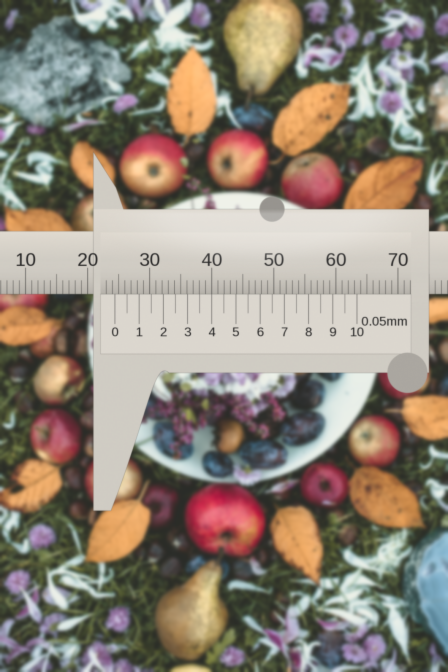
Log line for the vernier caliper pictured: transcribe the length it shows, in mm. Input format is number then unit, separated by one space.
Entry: 24.4 mm
